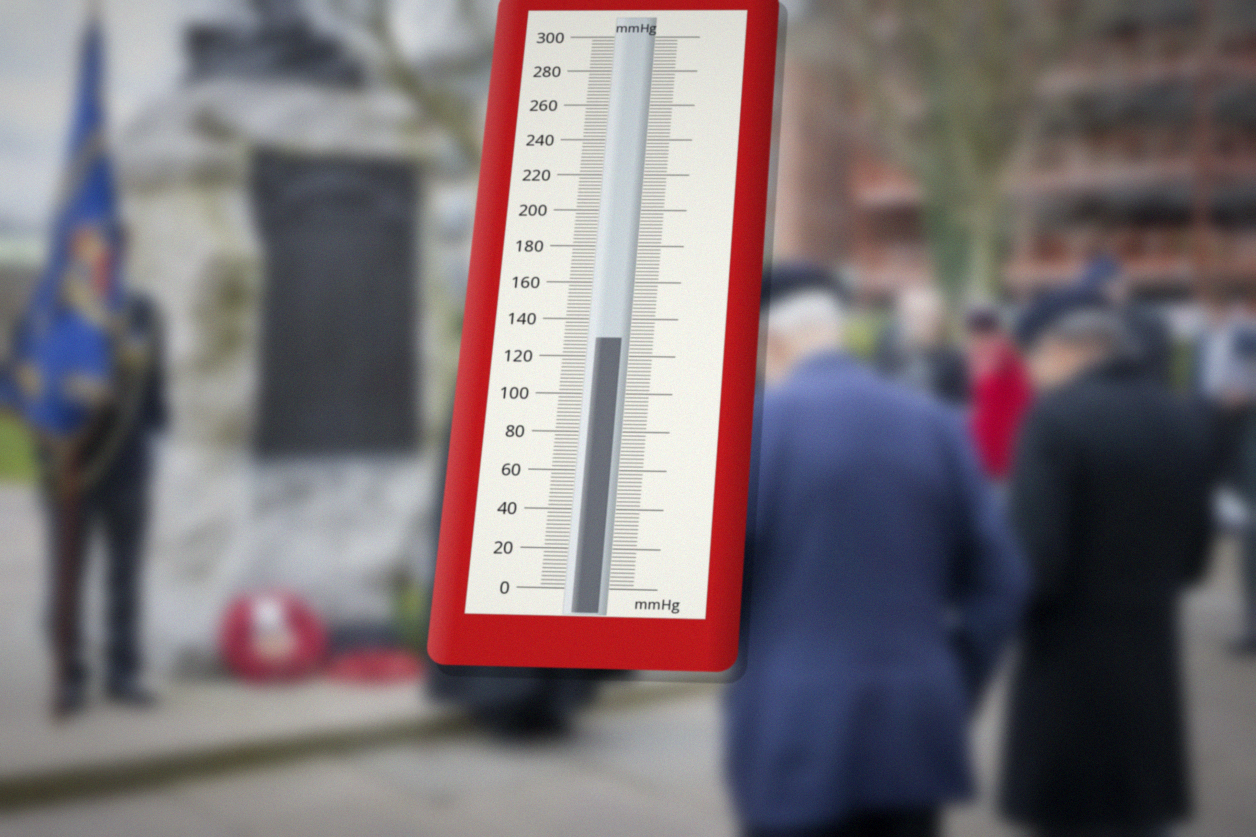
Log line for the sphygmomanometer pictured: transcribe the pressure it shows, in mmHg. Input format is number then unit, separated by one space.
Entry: 130 mmHg
